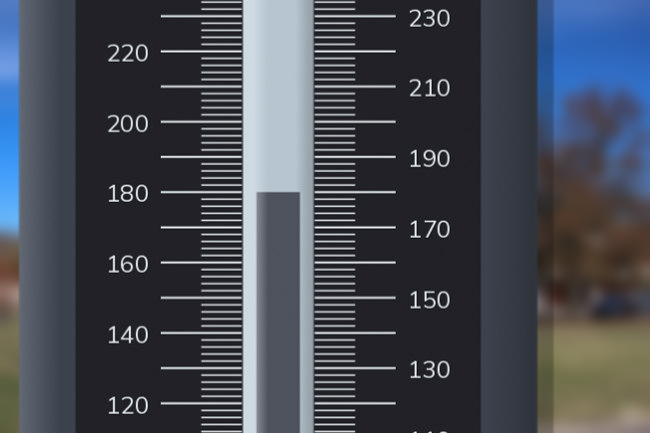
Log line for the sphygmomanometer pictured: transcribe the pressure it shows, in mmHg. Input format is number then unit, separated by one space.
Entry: 180 mmHg
